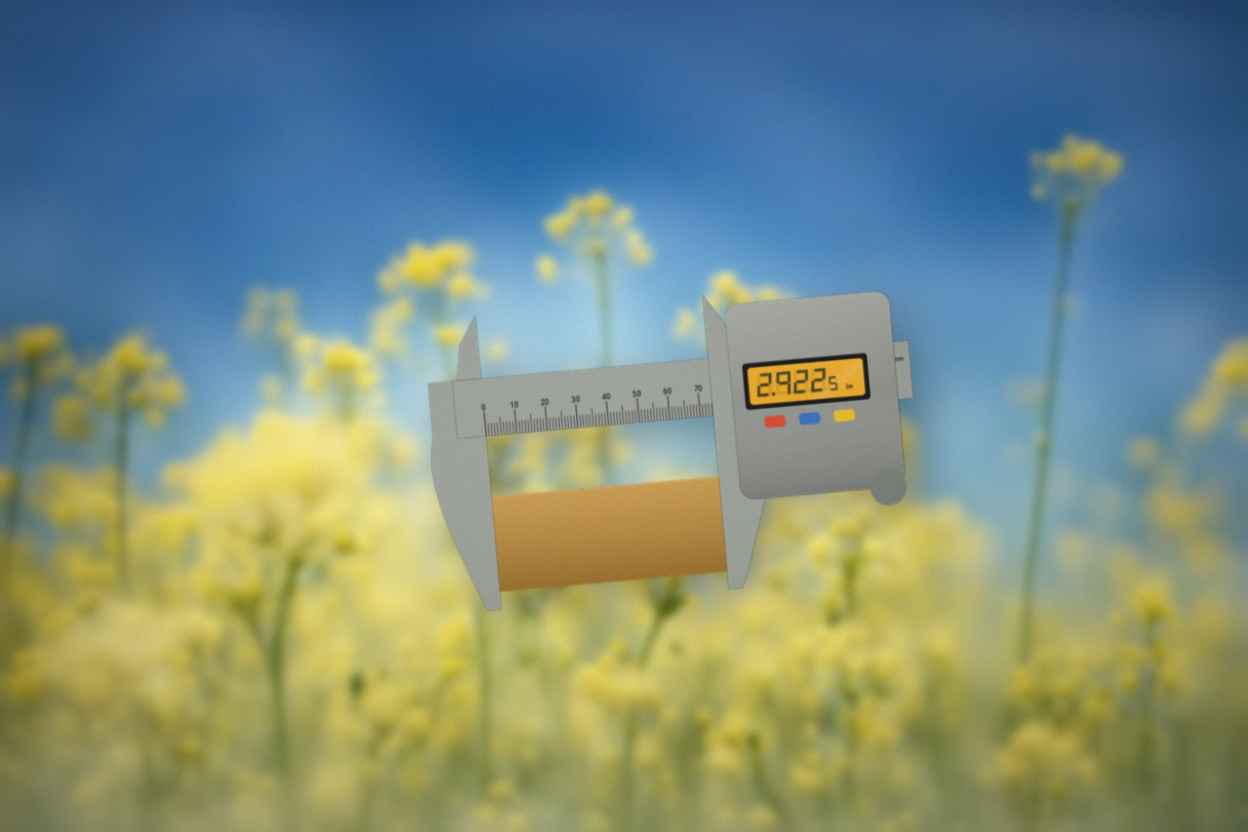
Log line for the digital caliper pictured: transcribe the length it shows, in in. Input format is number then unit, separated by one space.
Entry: 2.9225 in
